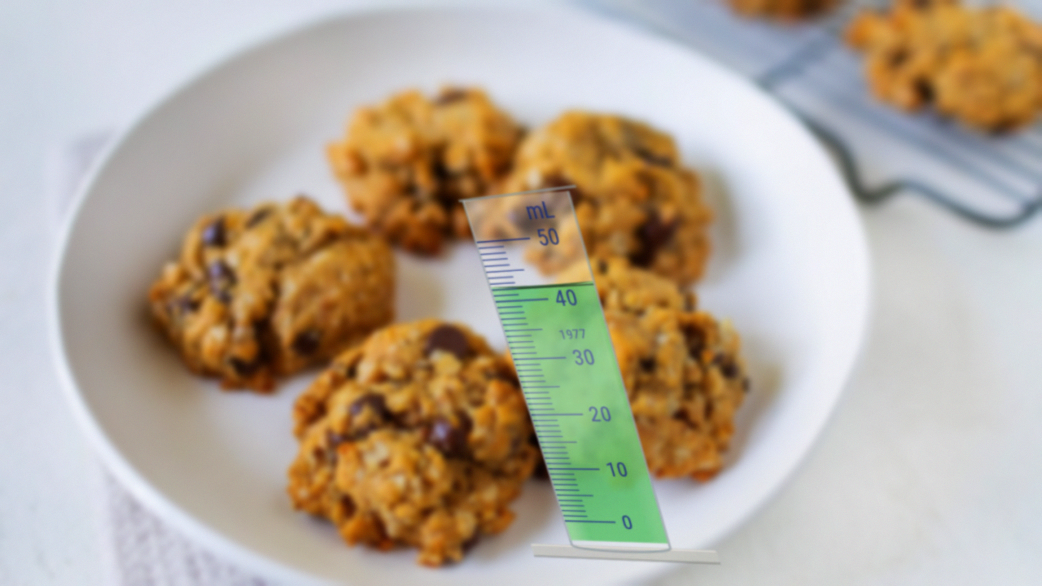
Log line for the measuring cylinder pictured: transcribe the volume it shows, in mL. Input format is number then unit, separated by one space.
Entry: 42 mL
